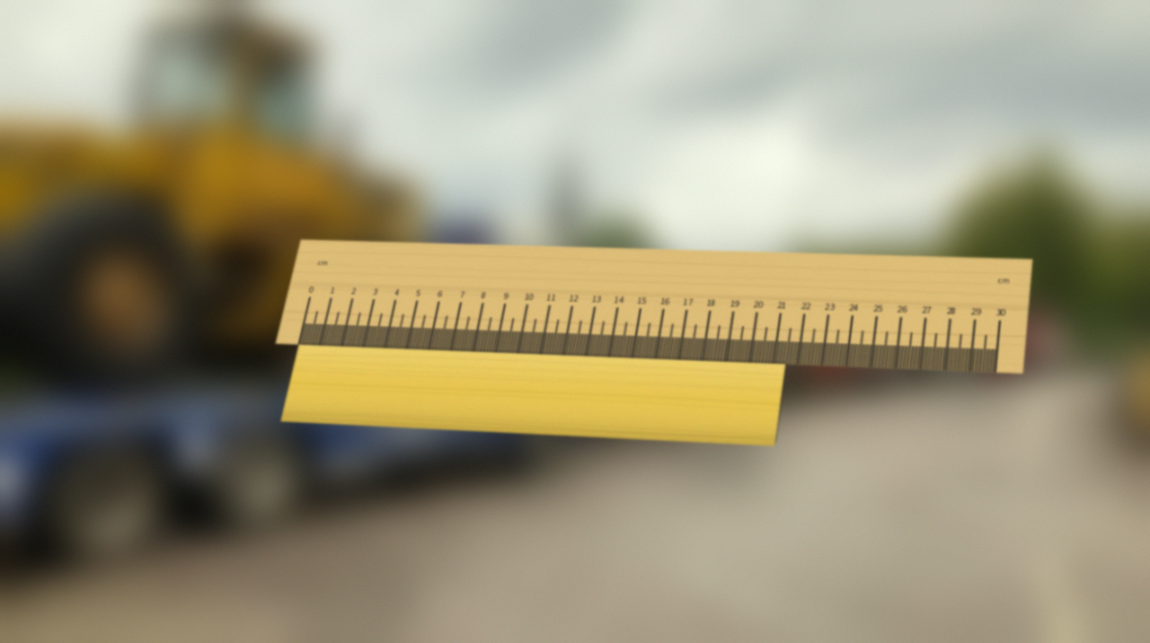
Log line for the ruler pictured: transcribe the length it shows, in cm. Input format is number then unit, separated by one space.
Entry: 21.5 cm
